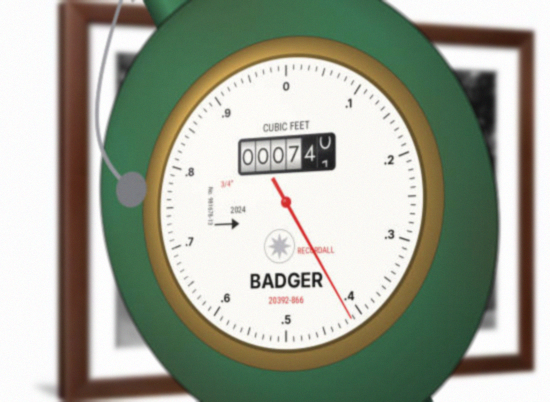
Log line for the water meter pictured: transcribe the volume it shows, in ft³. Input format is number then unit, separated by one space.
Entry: 740.41 ft³
